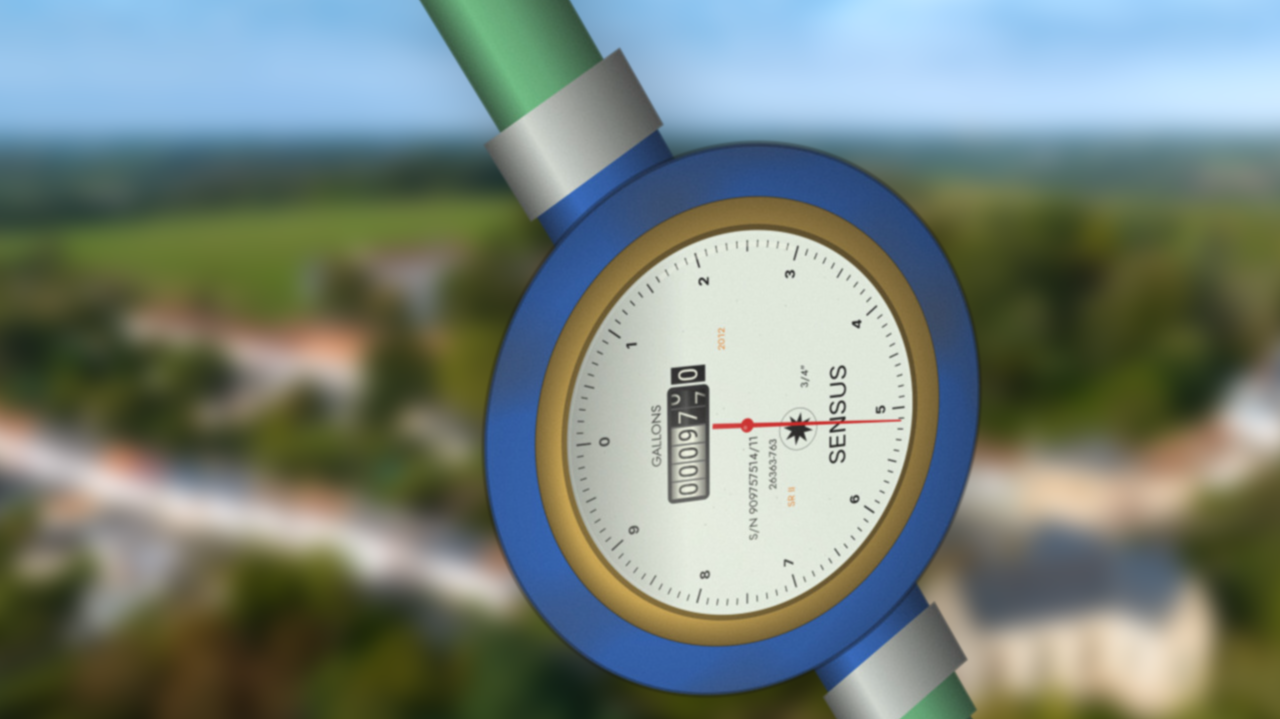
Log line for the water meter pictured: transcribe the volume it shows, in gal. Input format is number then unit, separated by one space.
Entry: 9765.1 gal
